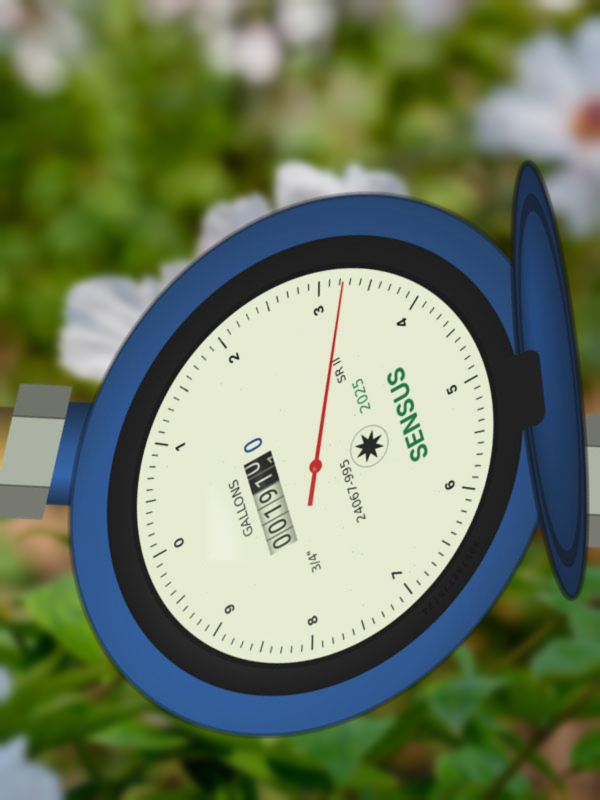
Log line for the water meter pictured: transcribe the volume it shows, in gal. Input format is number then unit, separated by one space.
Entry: 19103.2 gal
